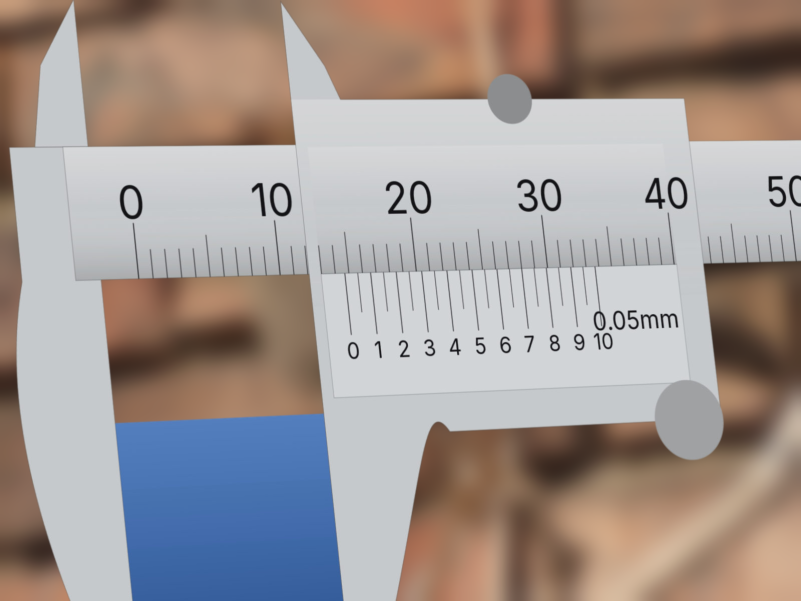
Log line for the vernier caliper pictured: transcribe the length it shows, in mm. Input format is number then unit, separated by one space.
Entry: 14.7 mm
